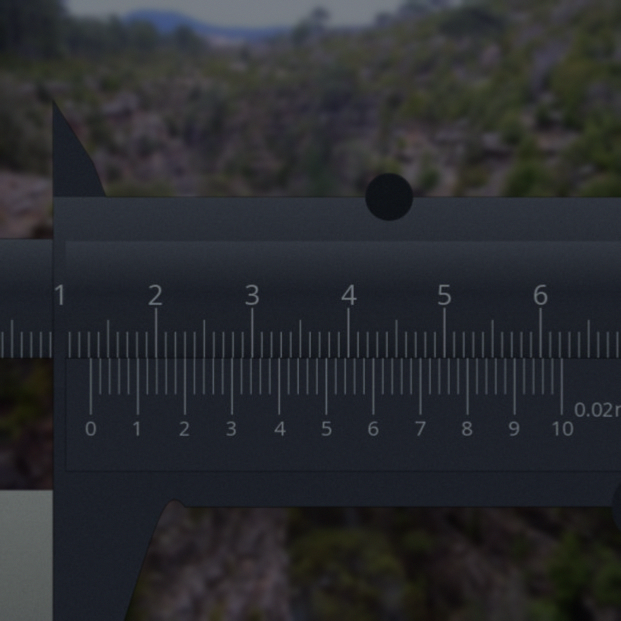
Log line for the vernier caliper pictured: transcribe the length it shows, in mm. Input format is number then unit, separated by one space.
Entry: 13.2 mm
